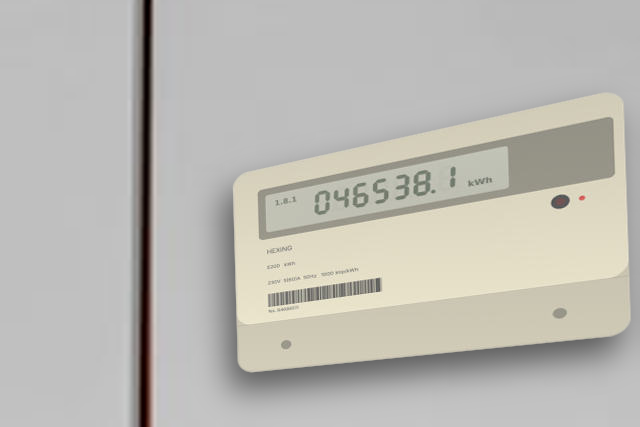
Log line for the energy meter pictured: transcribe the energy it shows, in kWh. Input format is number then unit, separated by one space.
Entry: 46538.1 kWh
